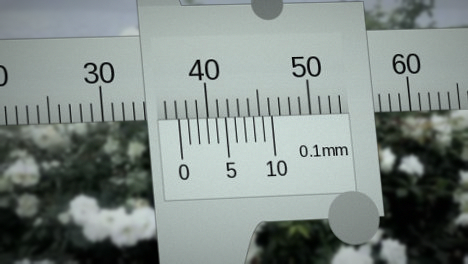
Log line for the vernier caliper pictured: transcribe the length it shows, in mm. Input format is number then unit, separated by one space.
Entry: 37.2 mm
